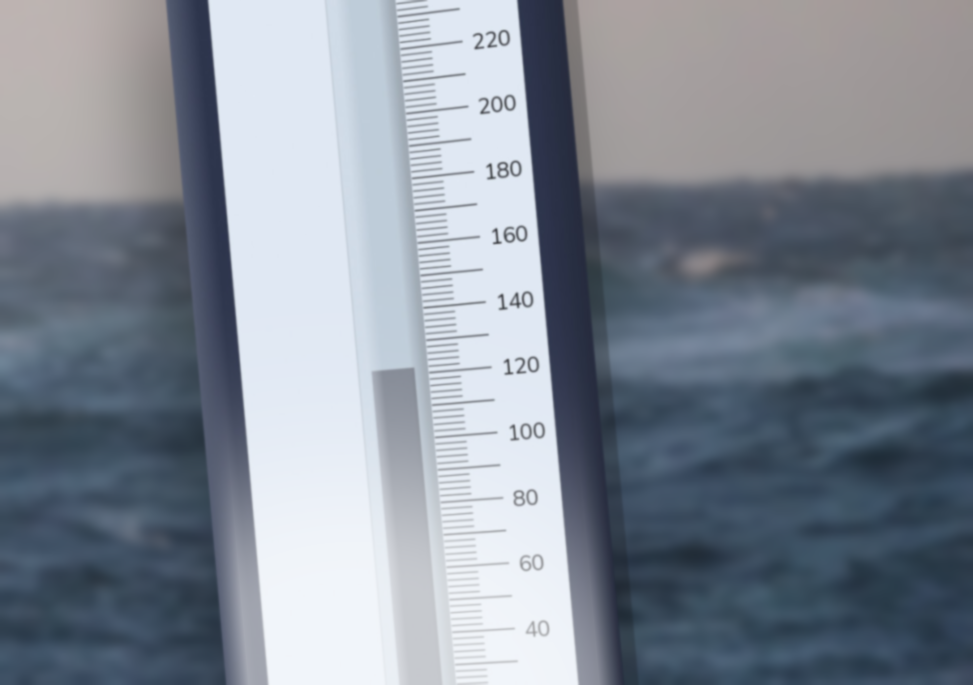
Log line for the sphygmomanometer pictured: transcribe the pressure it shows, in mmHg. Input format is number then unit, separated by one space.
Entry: 122 mmHg
